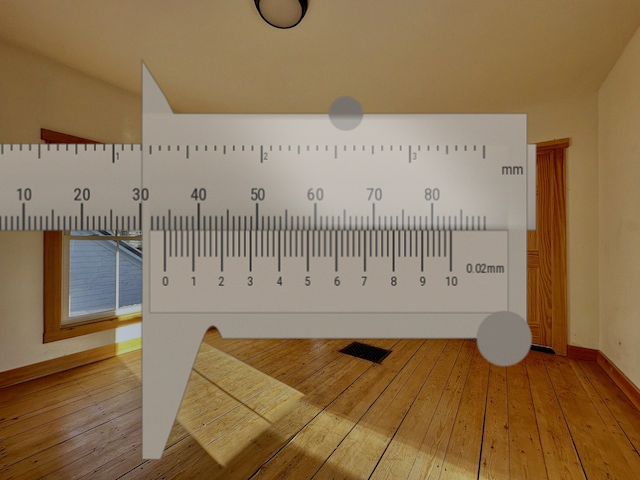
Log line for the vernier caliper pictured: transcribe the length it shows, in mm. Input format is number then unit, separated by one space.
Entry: 34.2 mm
